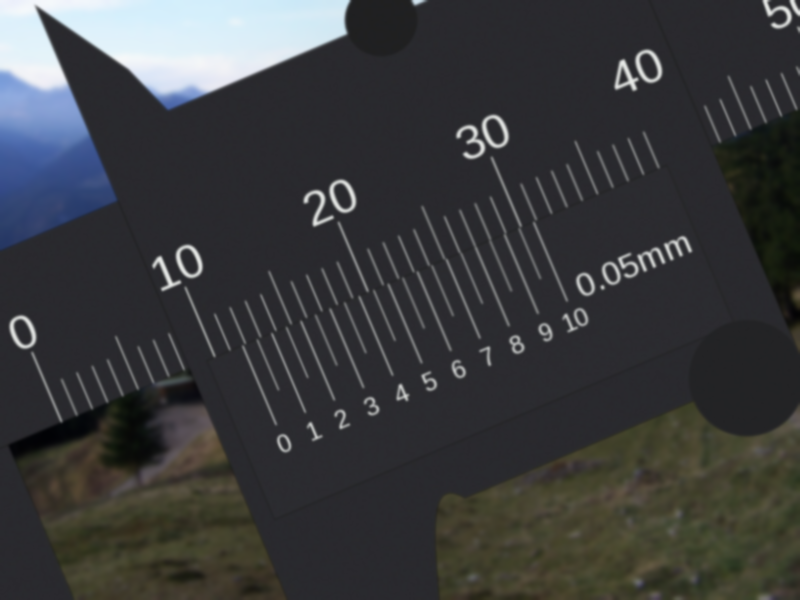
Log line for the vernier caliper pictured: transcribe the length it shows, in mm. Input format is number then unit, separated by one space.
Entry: 11.8 mm
